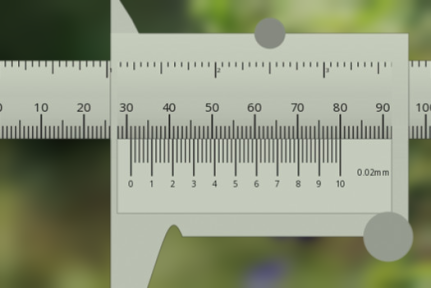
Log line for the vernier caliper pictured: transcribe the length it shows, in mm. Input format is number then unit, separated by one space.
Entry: 31.0 mm
